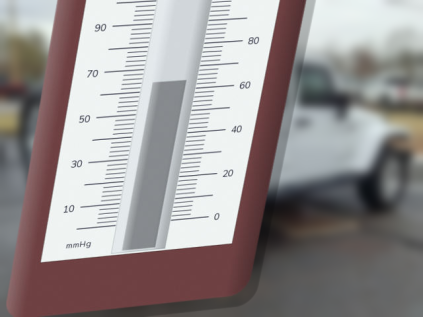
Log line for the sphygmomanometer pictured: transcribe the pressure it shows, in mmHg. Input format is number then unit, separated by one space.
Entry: 64 mmHg
